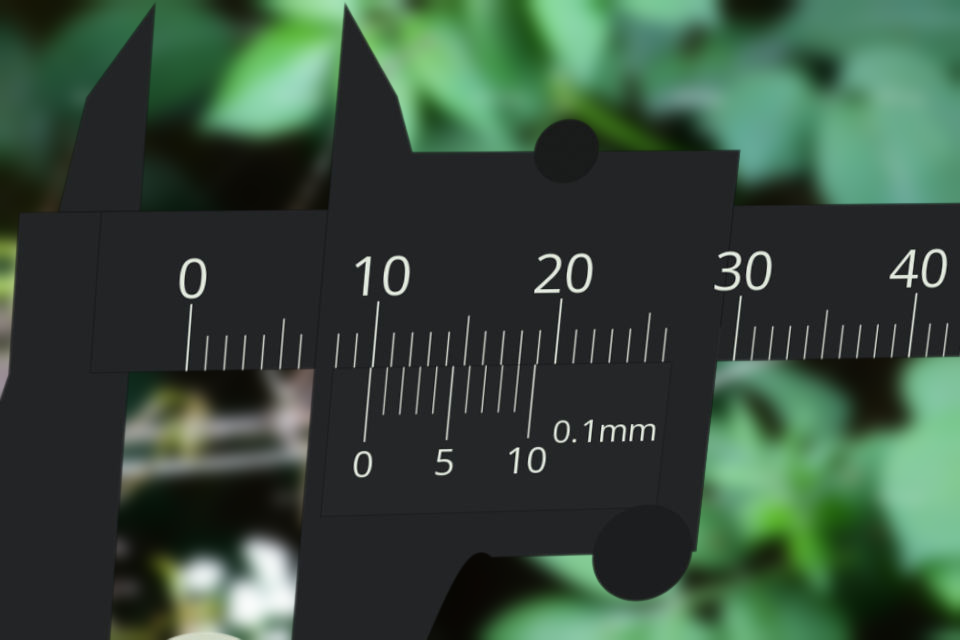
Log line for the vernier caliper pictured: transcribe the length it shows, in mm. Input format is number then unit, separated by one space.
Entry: 9.9 mm
